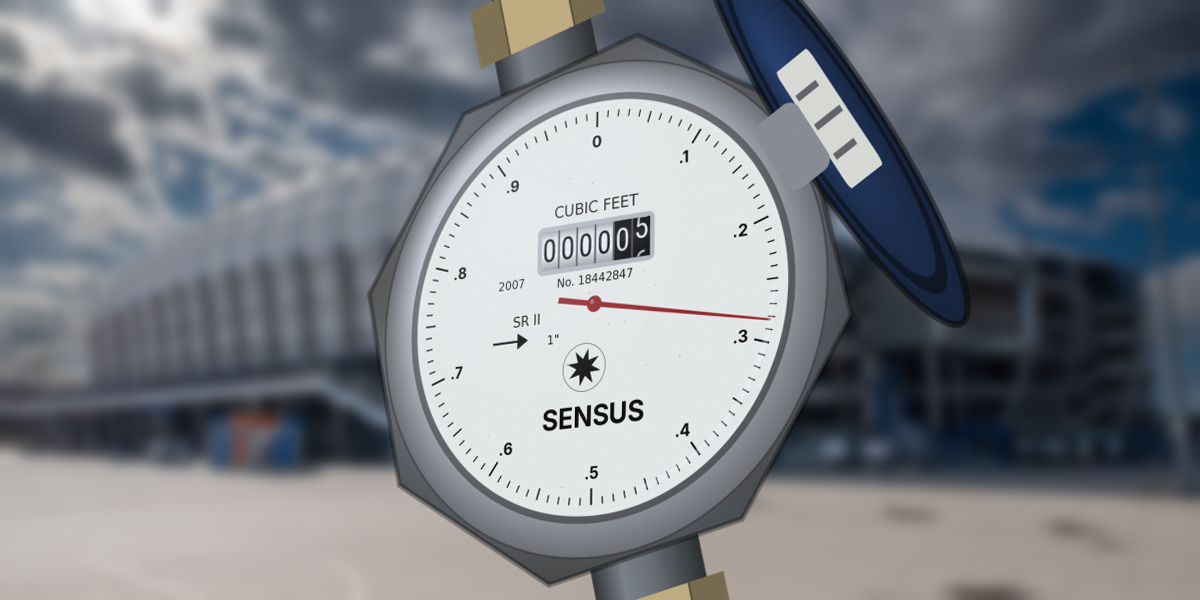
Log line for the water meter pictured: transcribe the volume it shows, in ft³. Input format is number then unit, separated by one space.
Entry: 5.28 ft³
